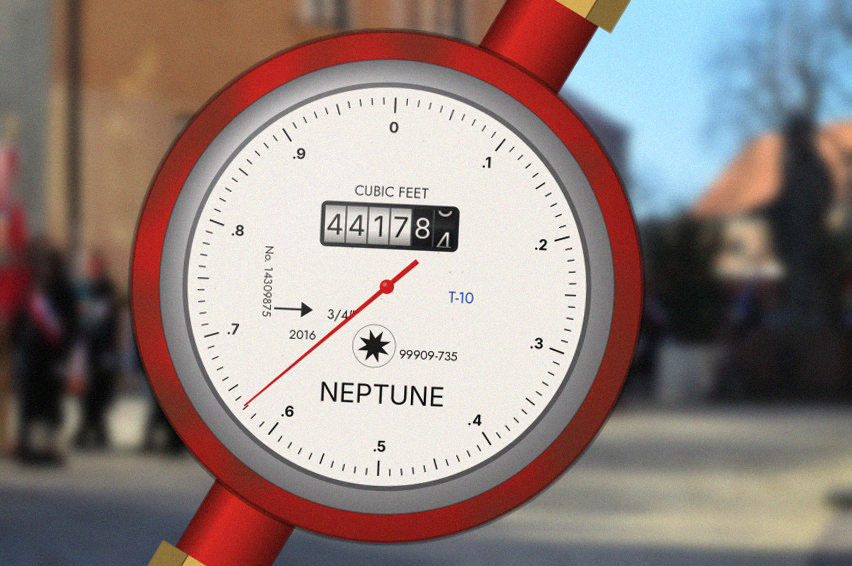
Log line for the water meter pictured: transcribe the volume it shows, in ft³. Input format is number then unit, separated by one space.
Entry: 441783.63 ft³
